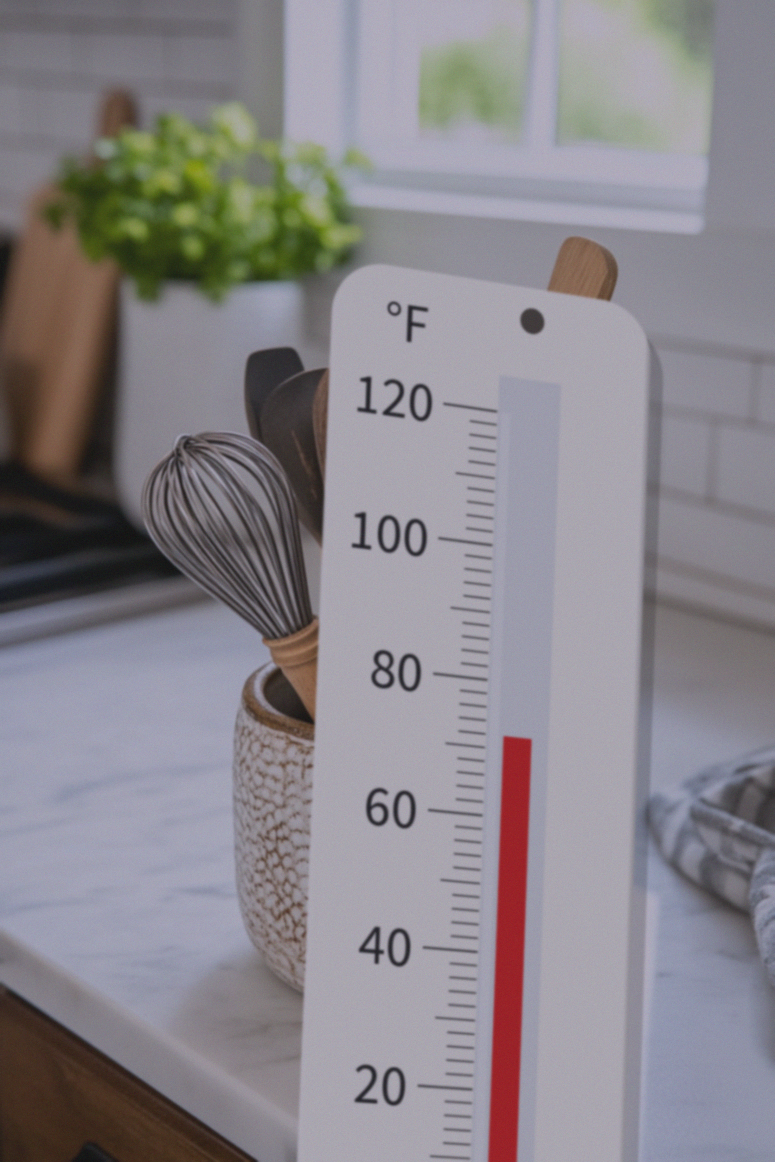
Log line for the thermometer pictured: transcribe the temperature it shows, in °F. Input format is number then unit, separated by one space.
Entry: 72 °F
